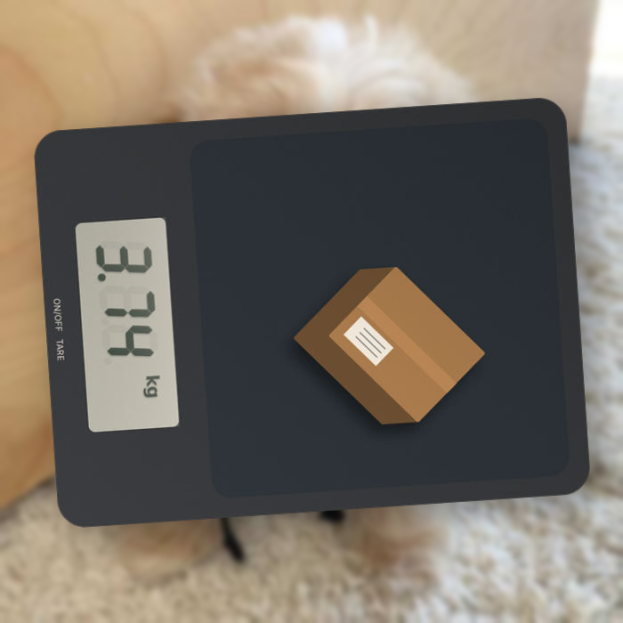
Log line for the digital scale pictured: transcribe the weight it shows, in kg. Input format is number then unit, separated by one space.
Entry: 3.74 kg
